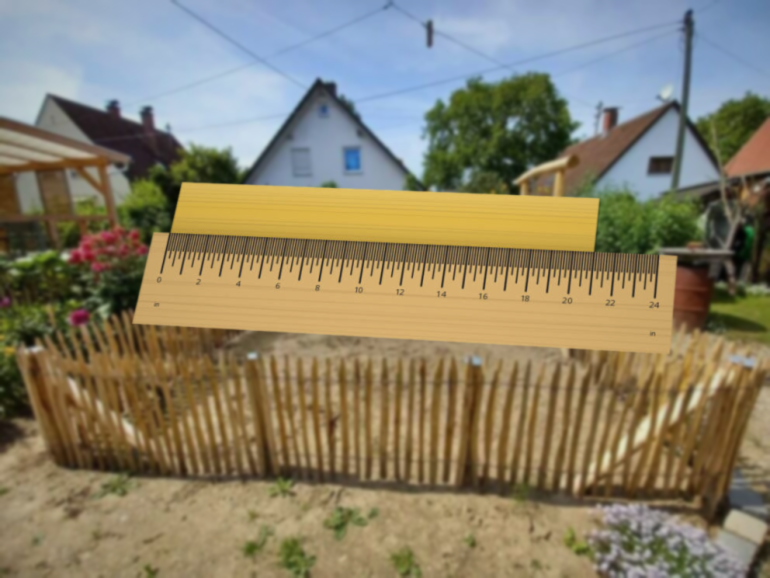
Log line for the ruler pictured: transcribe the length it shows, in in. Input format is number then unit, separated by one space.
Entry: 21 in
